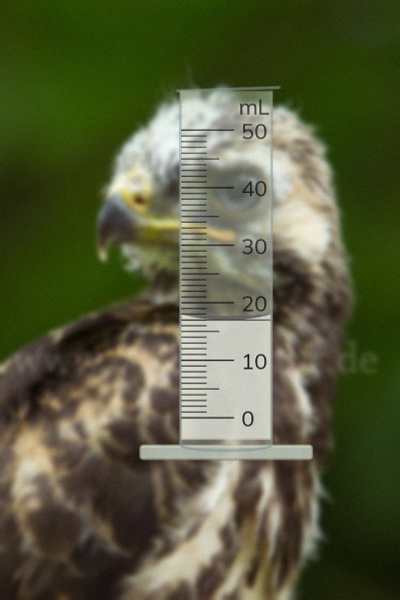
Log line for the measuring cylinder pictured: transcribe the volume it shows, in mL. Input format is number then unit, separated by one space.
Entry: 17 mL
